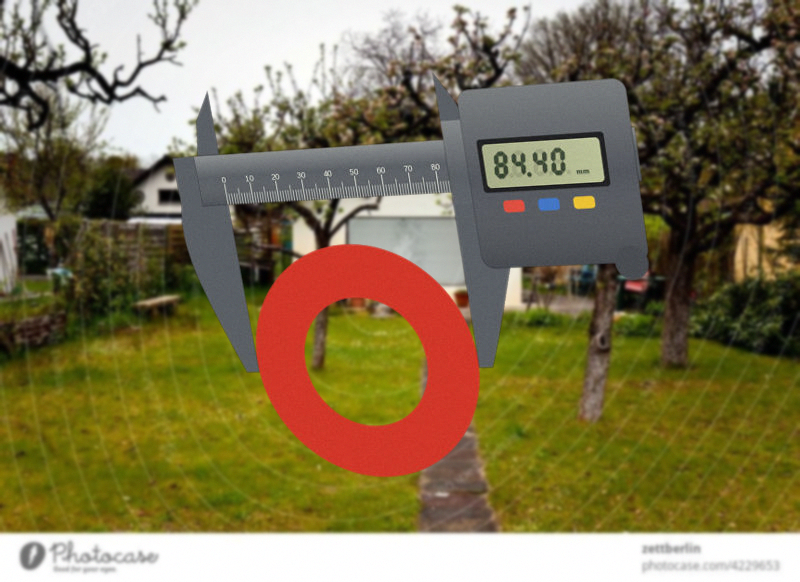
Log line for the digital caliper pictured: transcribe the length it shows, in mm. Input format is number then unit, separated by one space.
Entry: 84.40 mm
